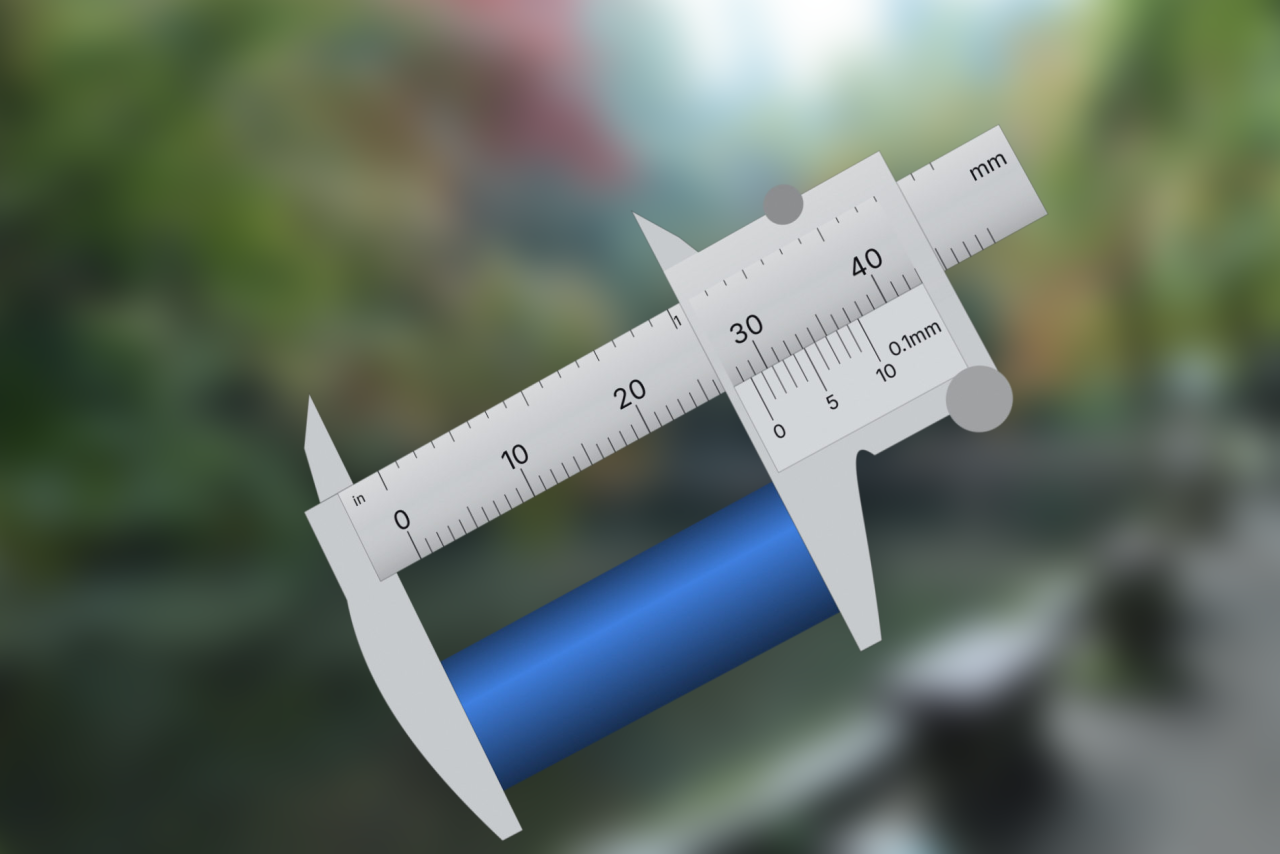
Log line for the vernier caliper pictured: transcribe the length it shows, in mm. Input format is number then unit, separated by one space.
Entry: 28.6 mm
